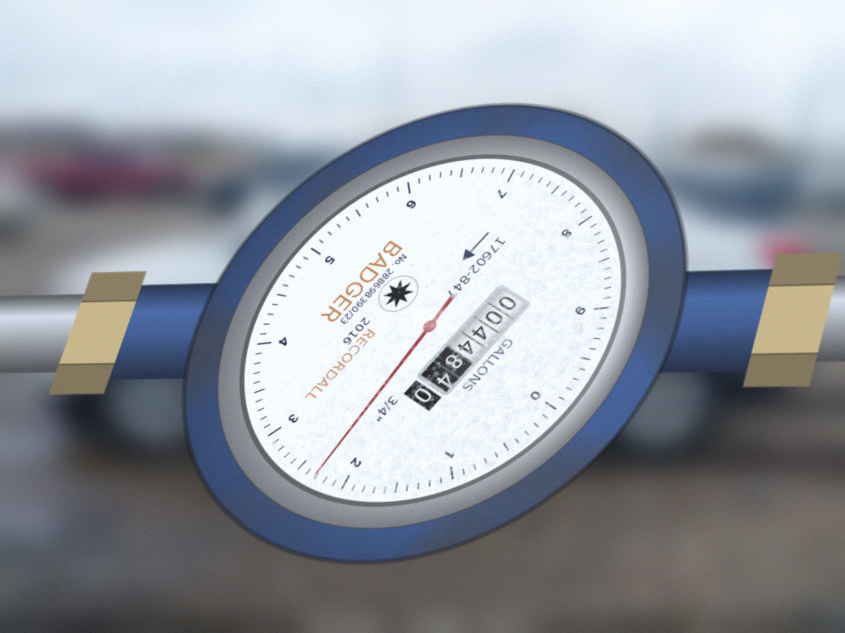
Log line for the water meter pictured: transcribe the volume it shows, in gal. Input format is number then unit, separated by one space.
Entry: 44842.3 gal
